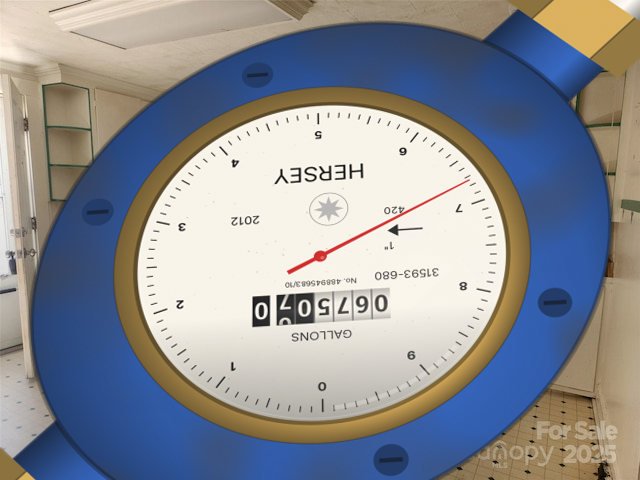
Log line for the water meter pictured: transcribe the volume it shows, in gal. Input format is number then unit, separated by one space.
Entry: 675066.7 gal
